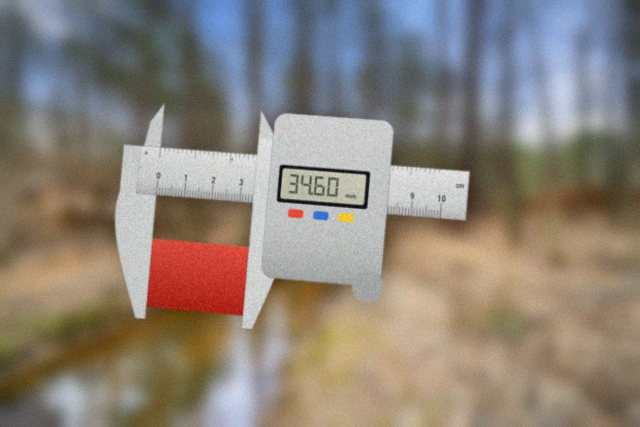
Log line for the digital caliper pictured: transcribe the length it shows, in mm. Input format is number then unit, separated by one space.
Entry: 34.60 mm
